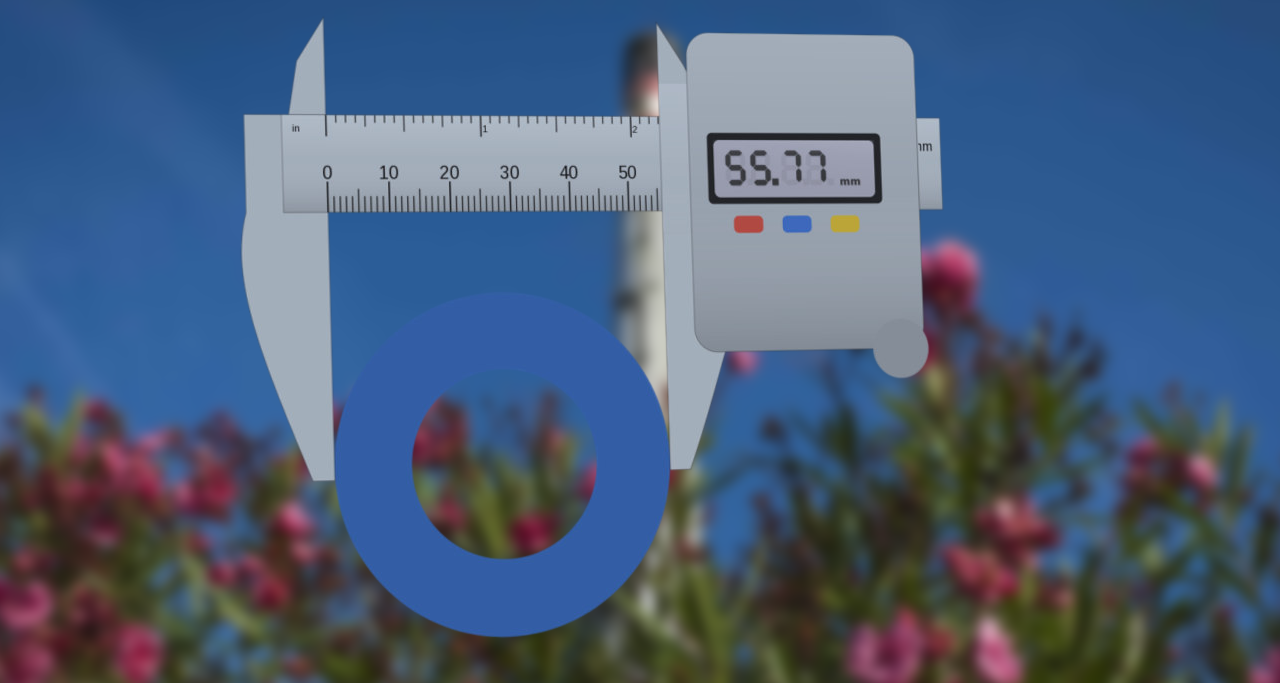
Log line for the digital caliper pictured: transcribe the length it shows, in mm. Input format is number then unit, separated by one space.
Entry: 55.77 mm
